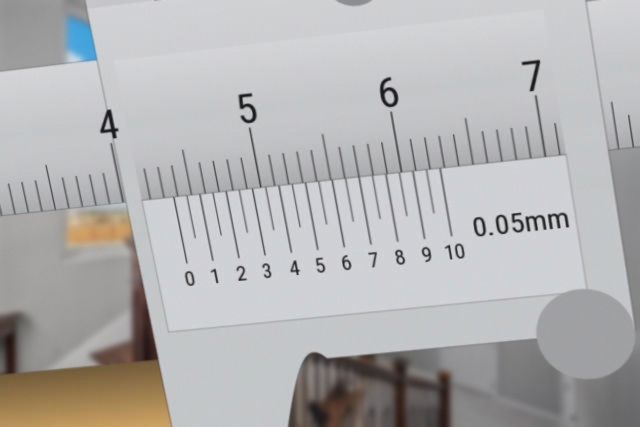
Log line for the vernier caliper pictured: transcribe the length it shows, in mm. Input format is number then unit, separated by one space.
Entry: 43.7 mm
